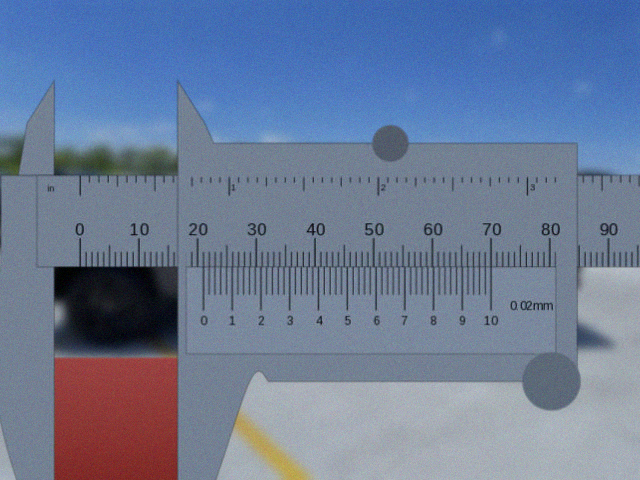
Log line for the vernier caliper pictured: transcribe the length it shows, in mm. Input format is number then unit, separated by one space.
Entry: 21.0 mm
